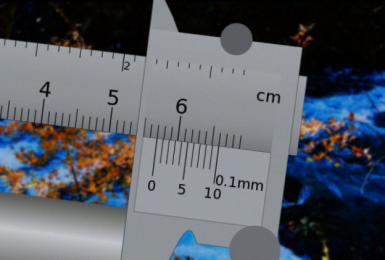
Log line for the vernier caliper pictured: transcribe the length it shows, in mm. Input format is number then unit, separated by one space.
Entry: 57.0 mm
